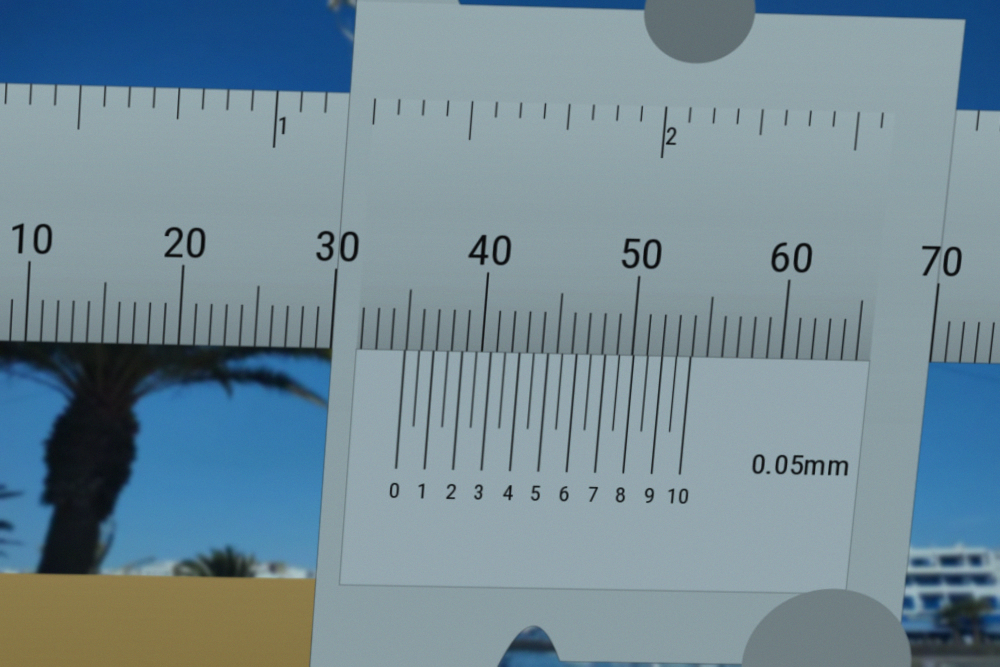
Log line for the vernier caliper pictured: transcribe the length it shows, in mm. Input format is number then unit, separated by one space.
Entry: 34.9 mm
